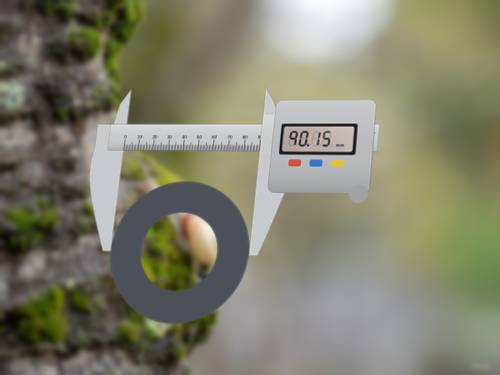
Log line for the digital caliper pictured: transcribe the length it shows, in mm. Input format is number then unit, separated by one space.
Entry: 90.15 mm
